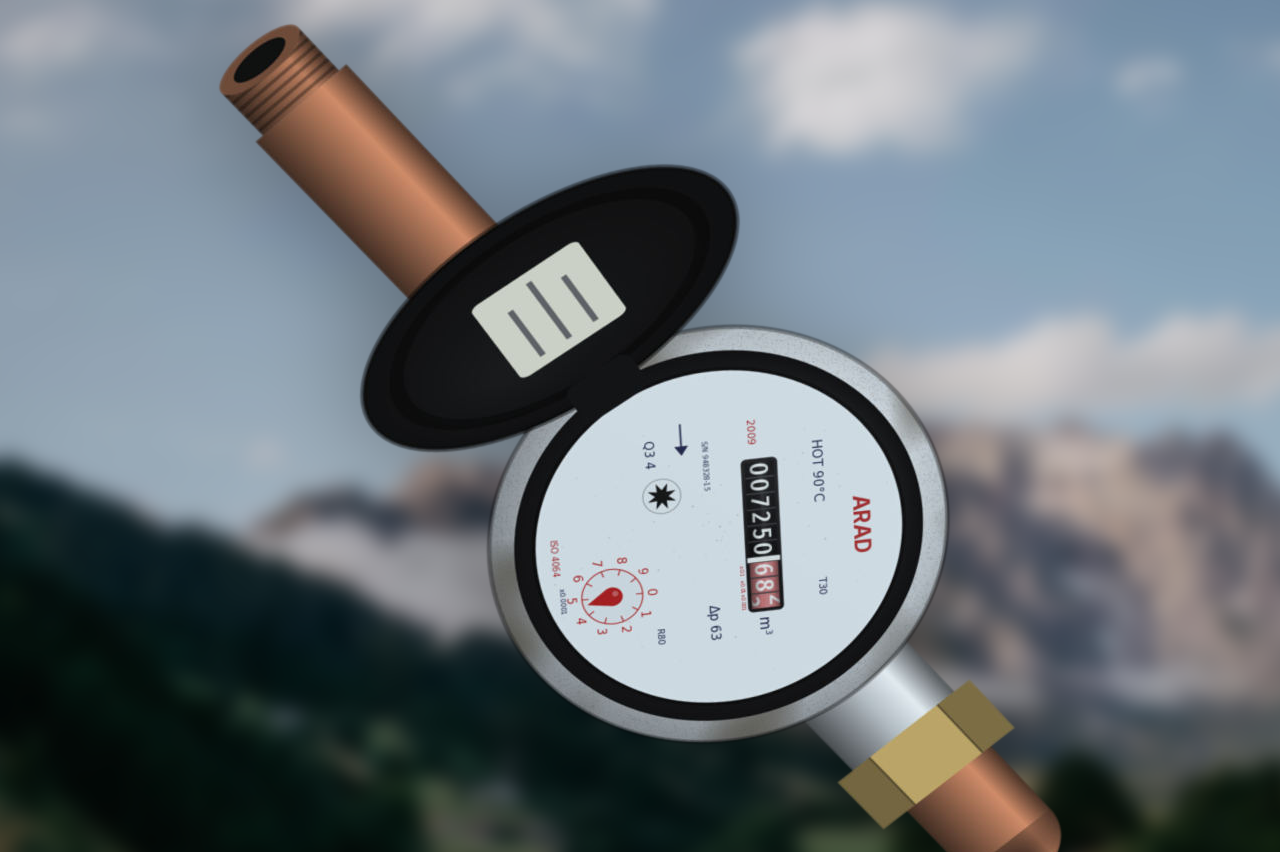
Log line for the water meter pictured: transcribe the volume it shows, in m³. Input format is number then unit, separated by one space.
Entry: 7250.6824 m³
